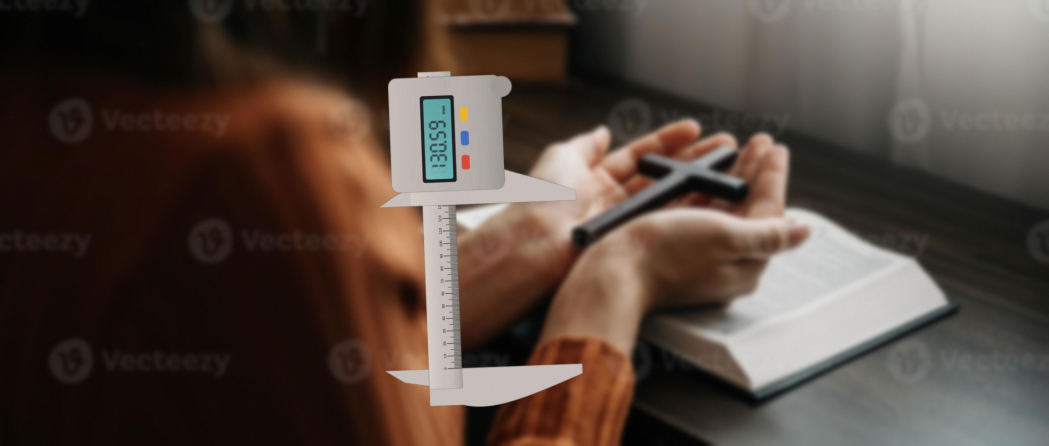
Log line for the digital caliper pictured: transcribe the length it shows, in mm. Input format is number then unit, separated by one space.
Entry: 130.59 mm
